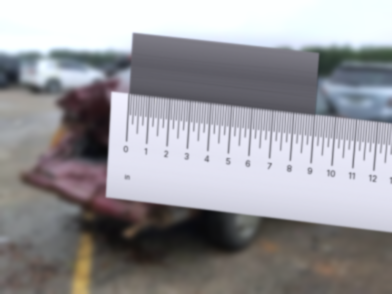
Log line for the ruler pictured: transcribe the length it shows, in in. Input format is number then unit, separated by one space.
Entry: 9 in
